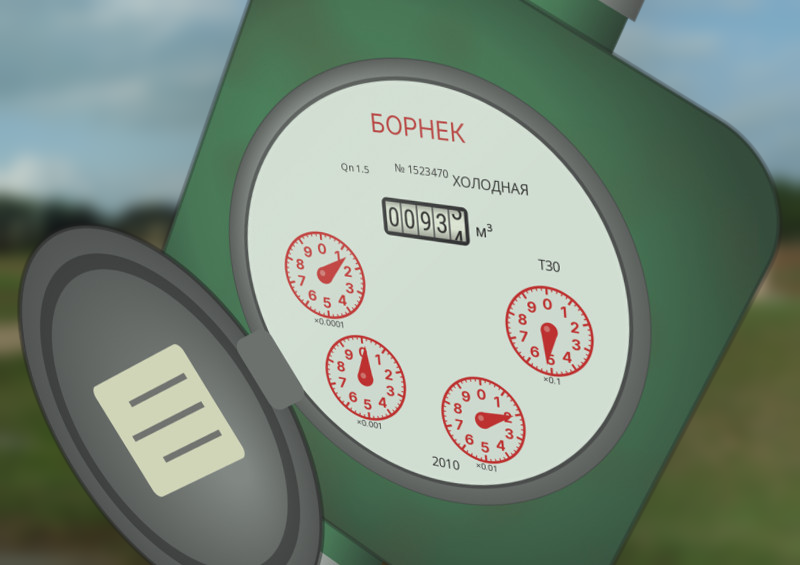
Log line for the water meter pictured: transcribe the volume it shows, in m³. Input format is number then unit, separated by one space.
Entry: 933.5201 m³
